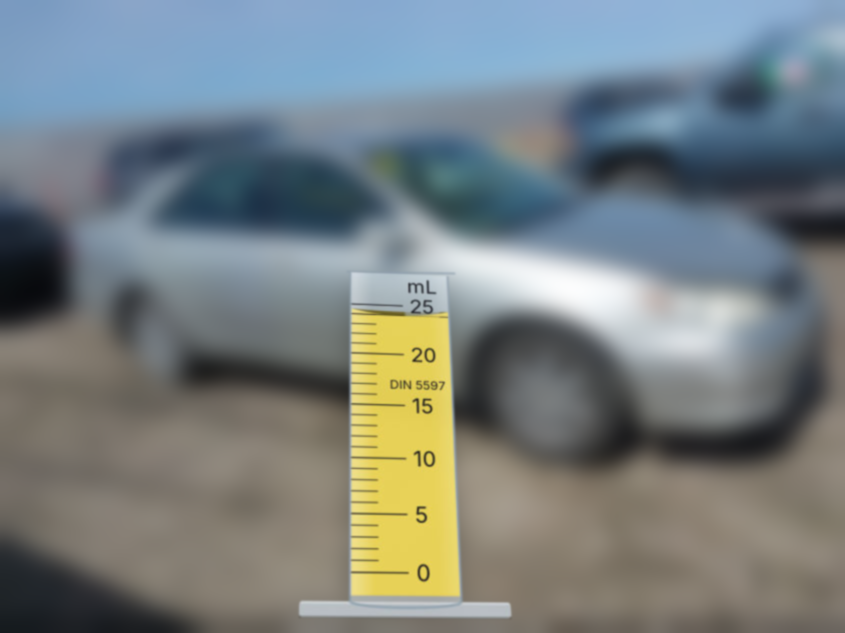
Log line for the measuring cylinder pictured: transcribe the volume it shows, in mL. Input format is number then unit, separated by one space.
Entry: 24 mL
